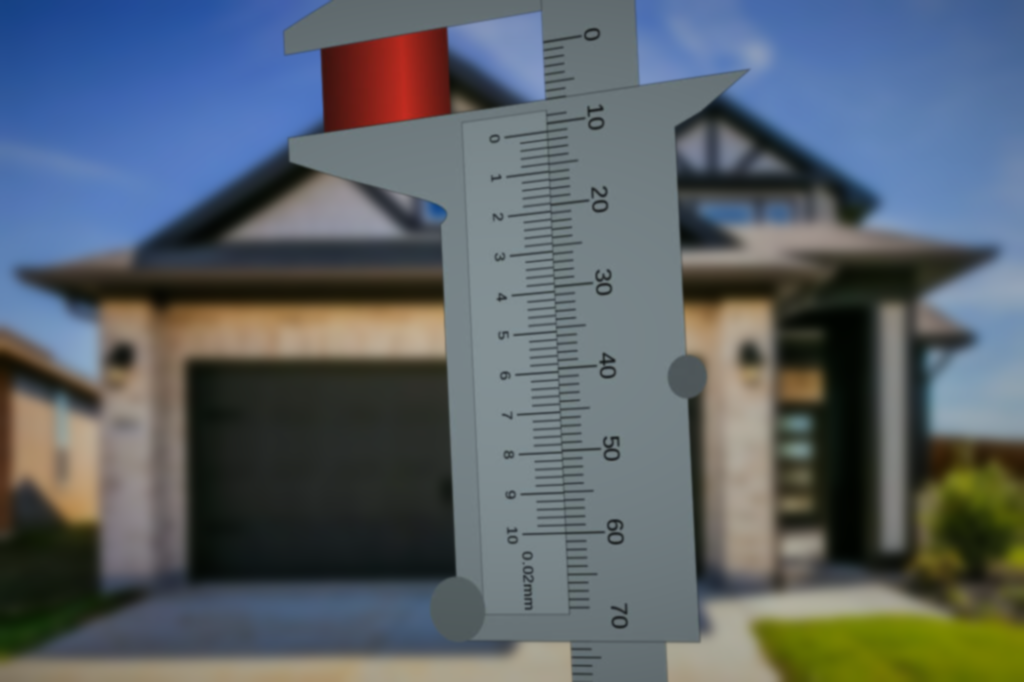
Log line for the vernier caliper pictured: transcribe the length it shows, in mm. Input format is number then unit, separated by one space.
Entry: 11.0 mm
